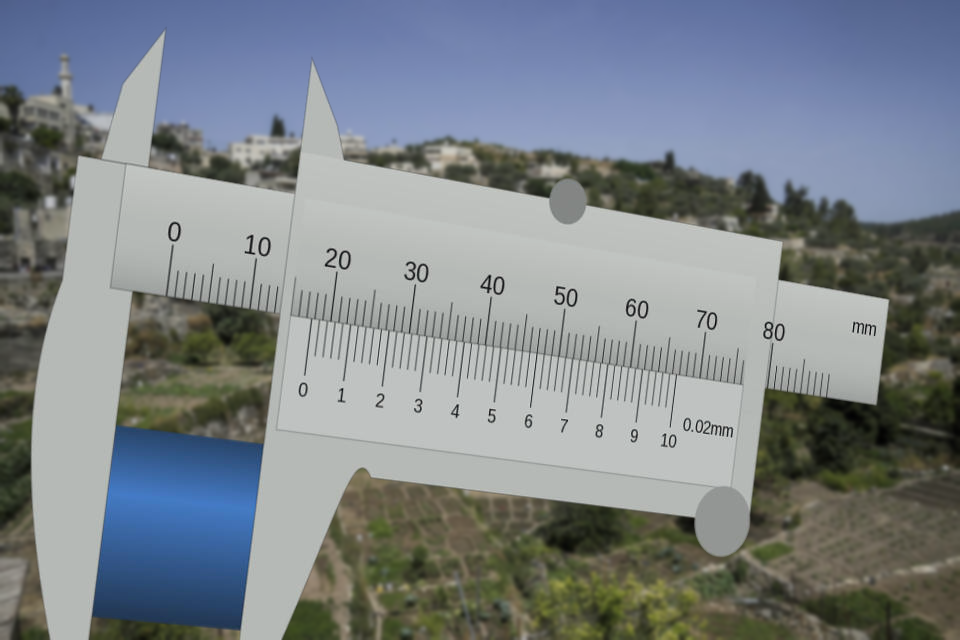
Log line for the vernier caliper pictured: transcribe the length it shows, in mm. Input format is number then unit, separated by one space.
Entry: 17.6 mm
